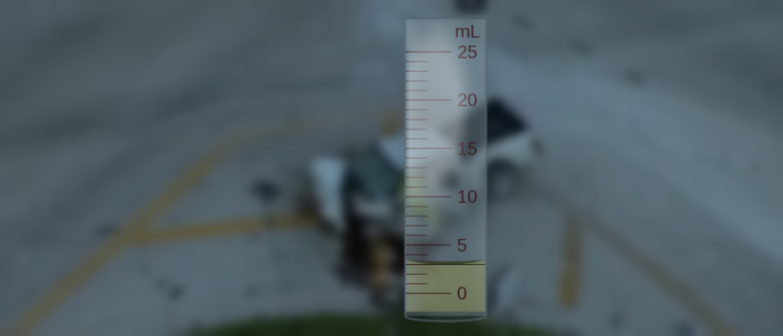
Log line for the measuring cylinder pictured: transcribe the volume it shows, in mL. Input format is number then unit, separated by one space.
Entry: 3 mL
